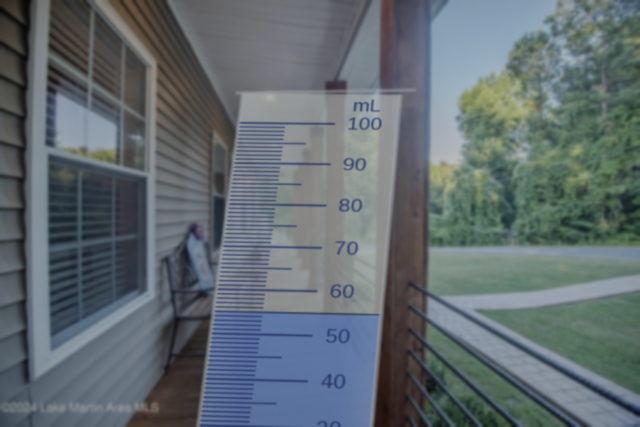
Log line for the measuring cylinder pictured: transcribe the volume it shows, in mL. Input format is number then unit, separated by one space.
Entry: 55 mL
